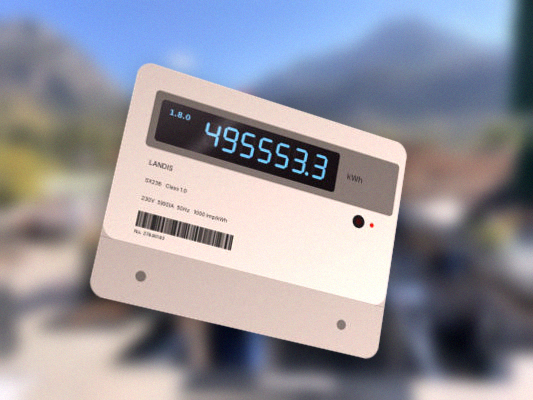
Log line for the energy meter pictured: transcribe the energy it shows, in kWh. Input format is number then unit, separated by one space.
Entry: 495553.3 kWh
